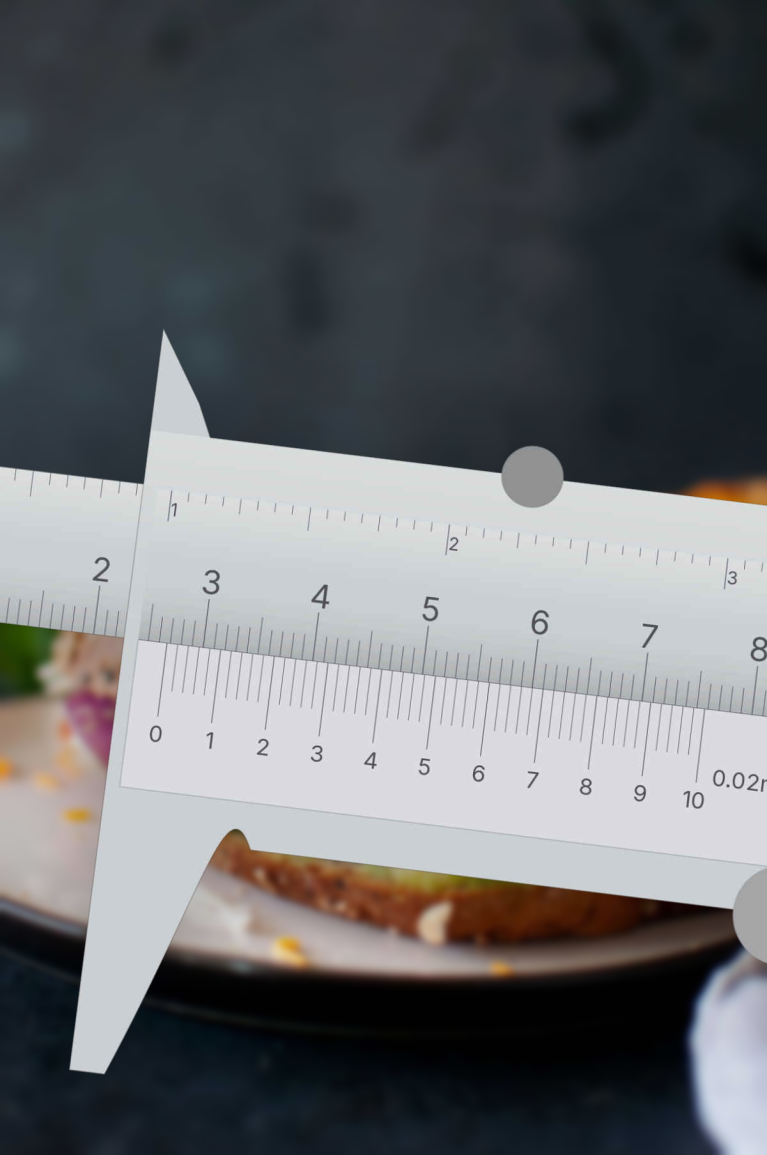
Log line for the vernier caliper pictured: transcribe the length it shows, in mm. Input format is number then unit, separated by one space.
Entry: 26.7 mm
